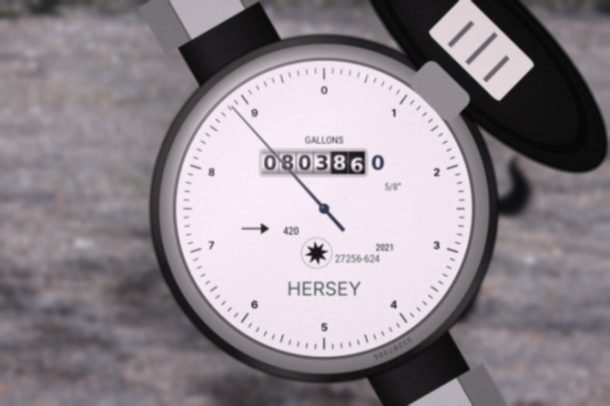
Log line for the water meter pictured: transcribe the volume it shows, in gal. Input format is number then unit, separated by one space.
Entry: 803858.8 gal
